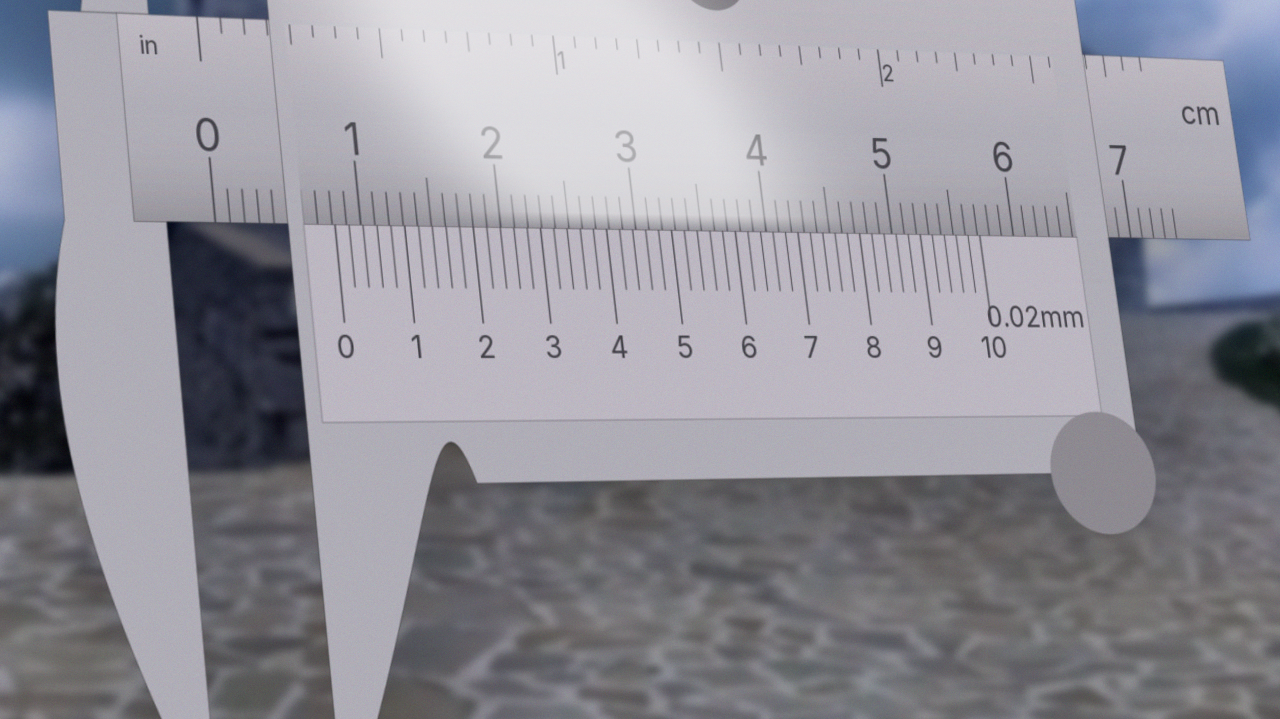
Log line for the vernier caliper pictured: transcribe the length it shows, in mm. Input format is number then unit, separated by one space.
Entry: 8.2 mm
